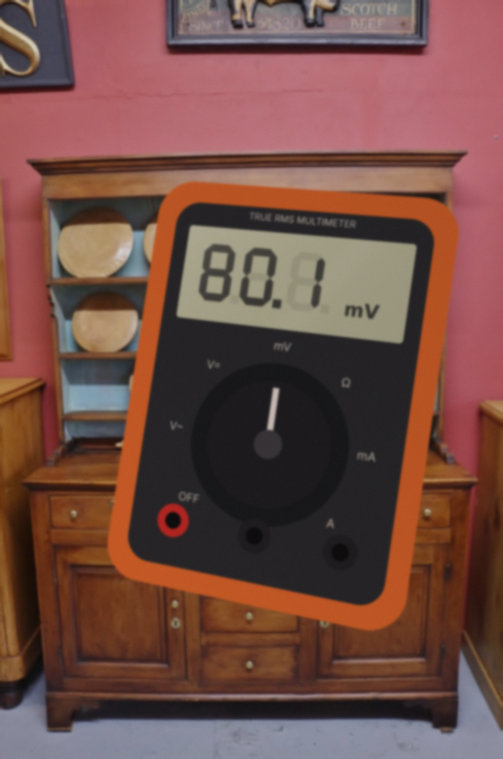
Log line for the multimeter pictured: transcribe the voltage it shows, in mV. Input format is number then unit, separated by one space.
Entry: 80.1 mV
